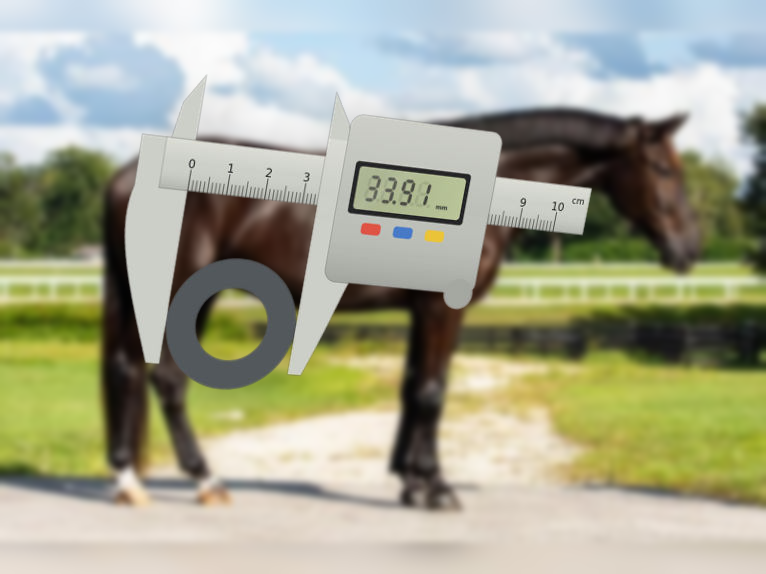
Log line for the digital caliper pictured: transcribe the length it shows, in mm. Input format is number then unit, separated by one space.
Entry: 33.91 mm
